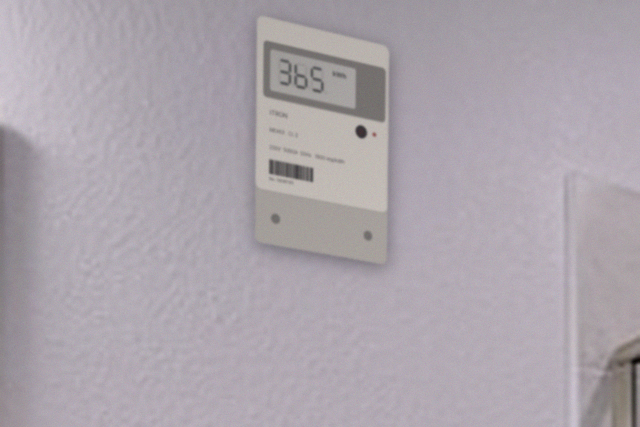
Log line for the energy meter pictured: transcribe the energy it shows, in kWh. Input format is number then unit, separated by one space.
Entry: 365 kWh
